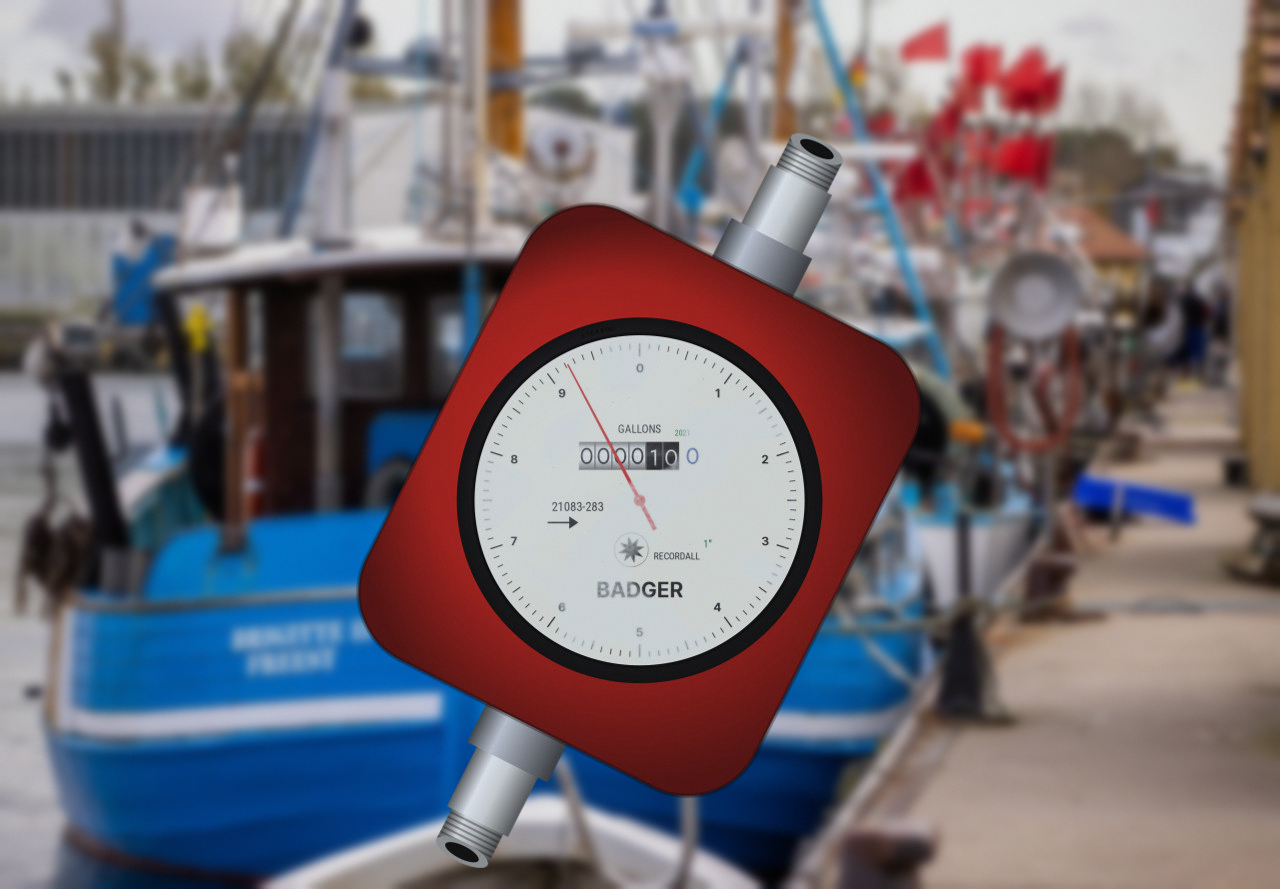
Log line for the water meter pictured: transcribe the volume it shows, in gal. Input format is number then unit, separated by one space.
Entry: 99.2 gal
